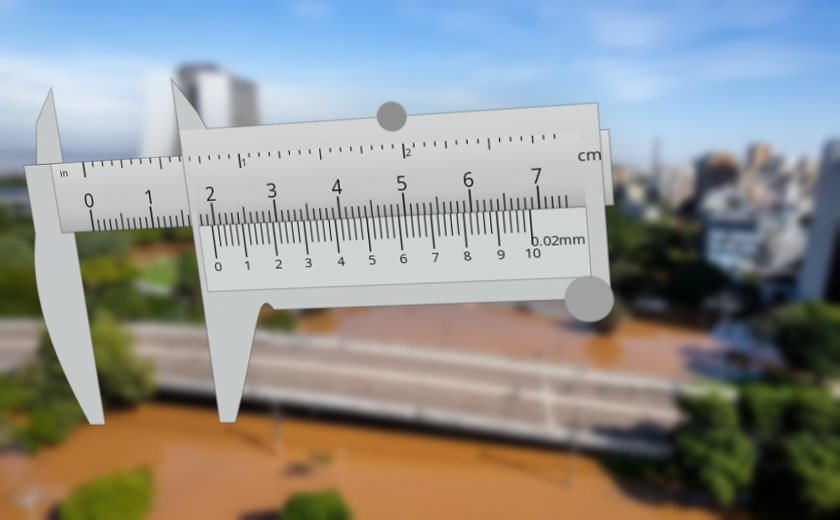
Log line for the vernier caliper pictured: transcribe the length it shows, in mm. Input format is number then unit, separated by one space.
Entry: 19.6 mm
